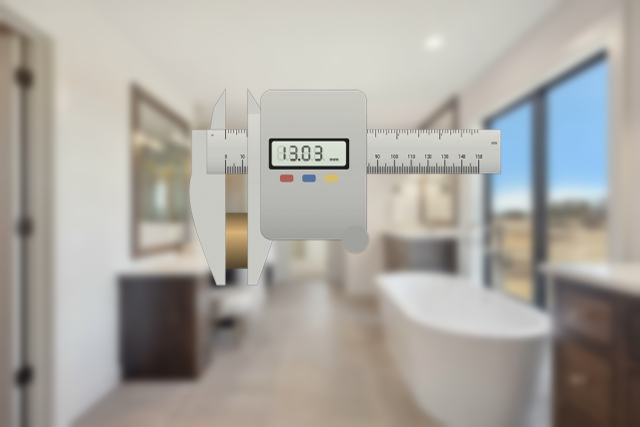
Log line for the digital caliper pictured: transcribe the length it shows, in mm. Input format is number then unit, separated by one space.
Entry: 13.03 mm
